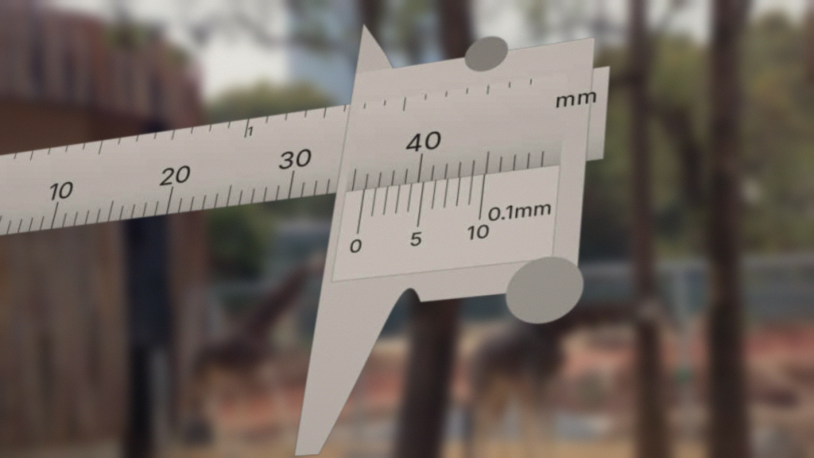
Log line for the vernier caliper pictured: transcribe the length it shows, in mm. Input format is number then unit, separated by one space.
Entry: 35.9 mm
